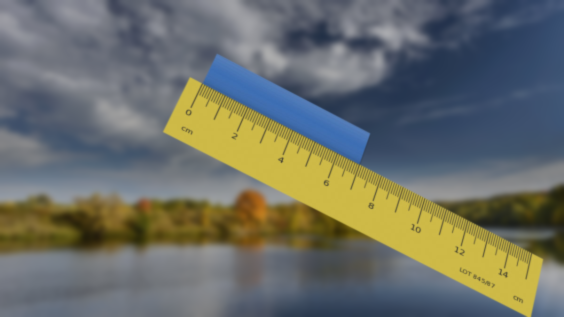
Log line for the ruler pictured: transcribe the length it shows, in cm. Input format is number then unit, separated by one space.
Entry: 7 cm
